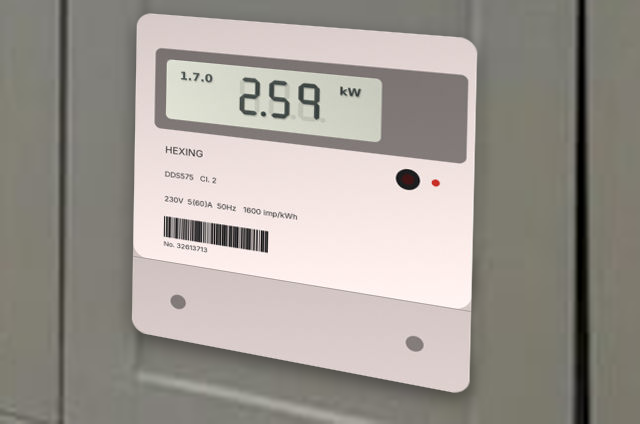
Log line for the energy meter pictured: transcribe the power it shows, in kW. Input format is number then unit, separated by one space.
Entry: 2.59 kW
